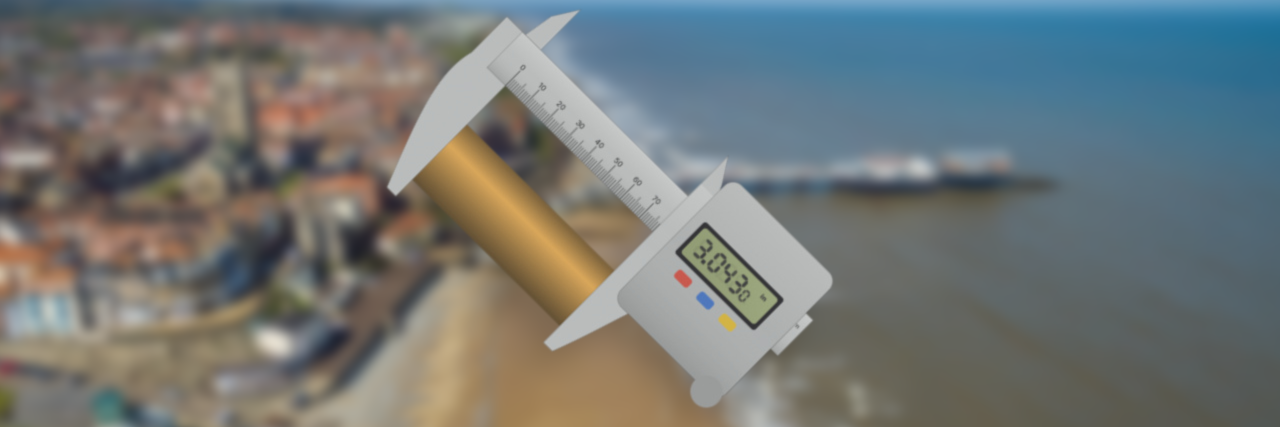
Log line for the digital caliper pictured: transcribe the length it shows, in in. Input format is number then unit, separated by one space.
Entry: 3.0430 in
